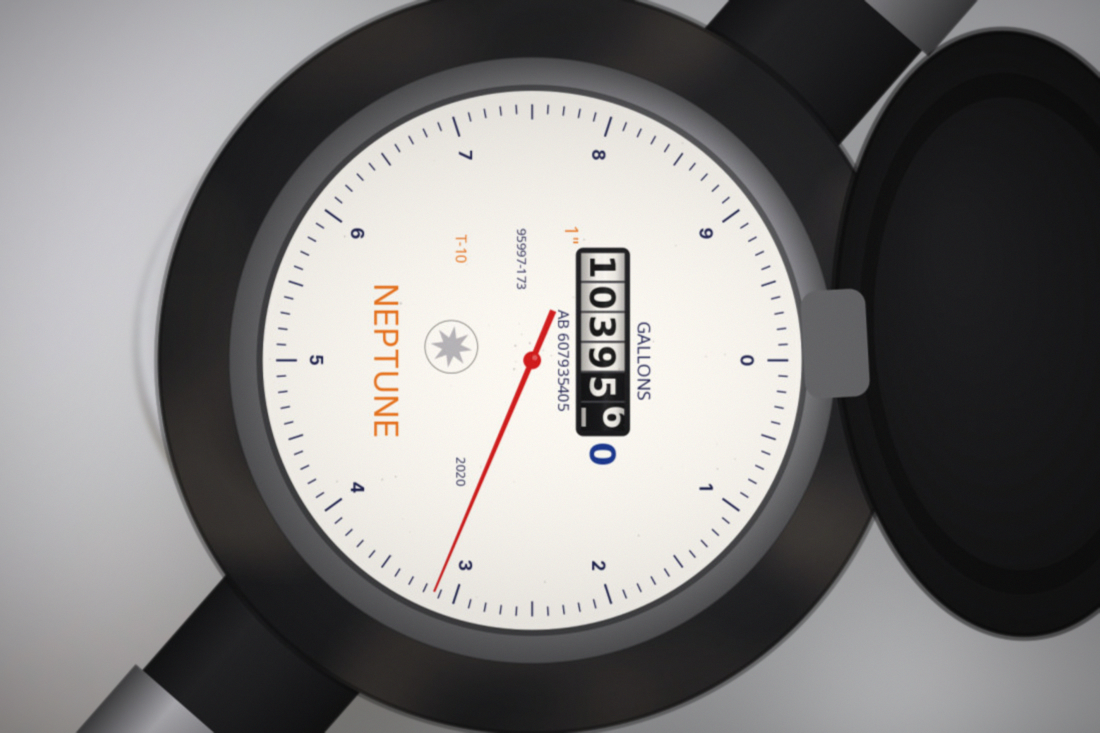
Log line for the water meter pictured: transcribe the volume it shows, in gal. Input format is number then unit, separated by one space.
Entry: 1039563.1 gal
